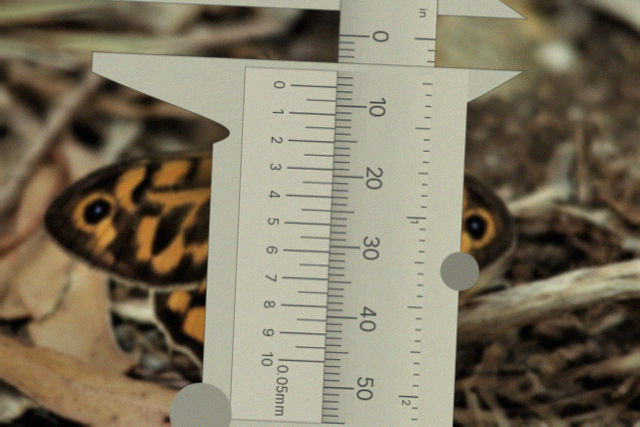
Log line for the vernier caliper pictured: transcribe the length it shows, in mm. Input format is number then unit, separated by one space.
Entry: 7.4 mm
